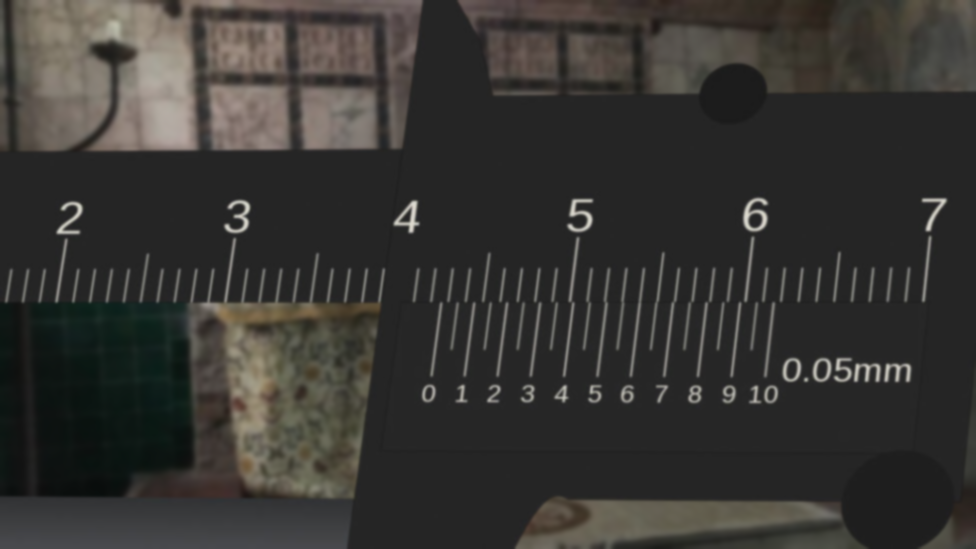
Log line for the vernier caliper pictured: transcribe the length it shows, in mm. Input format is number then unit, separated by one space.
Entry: 42.6 mm
